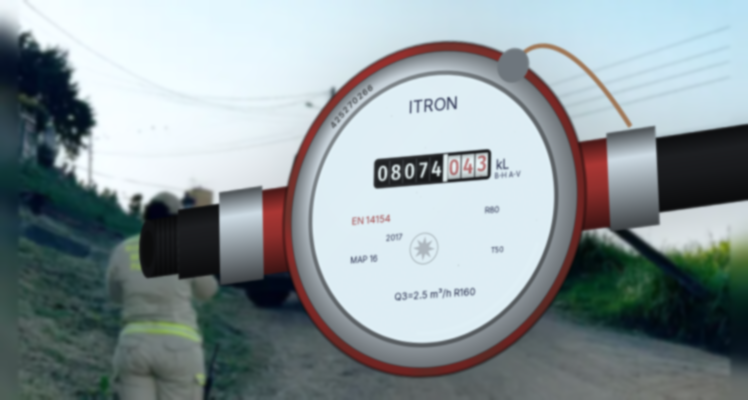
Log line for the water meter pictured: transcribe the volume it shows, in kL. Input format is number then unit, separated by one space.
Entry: 8074.043 kL
